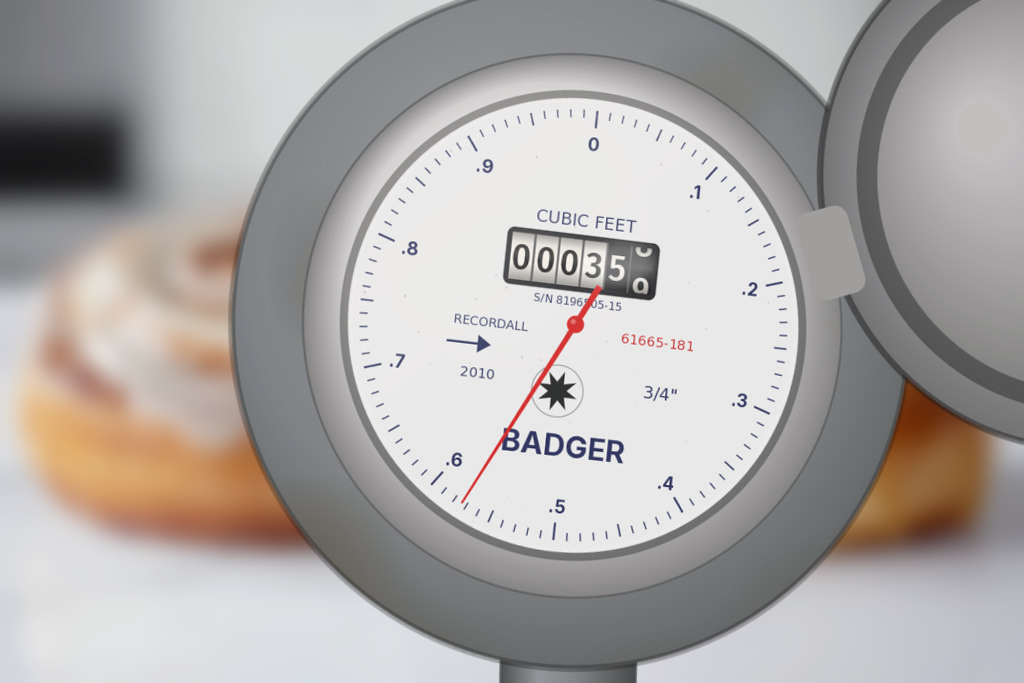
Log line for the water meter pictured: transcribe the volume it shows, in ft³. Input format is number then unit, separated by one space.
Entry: 358.57 ft³
